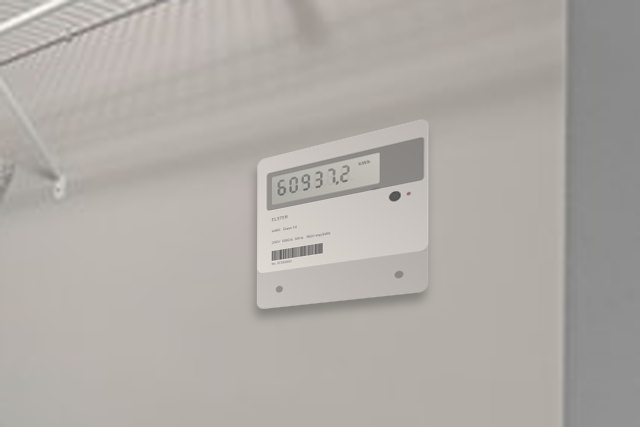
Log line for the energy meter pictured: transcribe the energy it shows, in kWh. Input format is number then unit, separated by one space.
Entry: 60937.2 kWh
